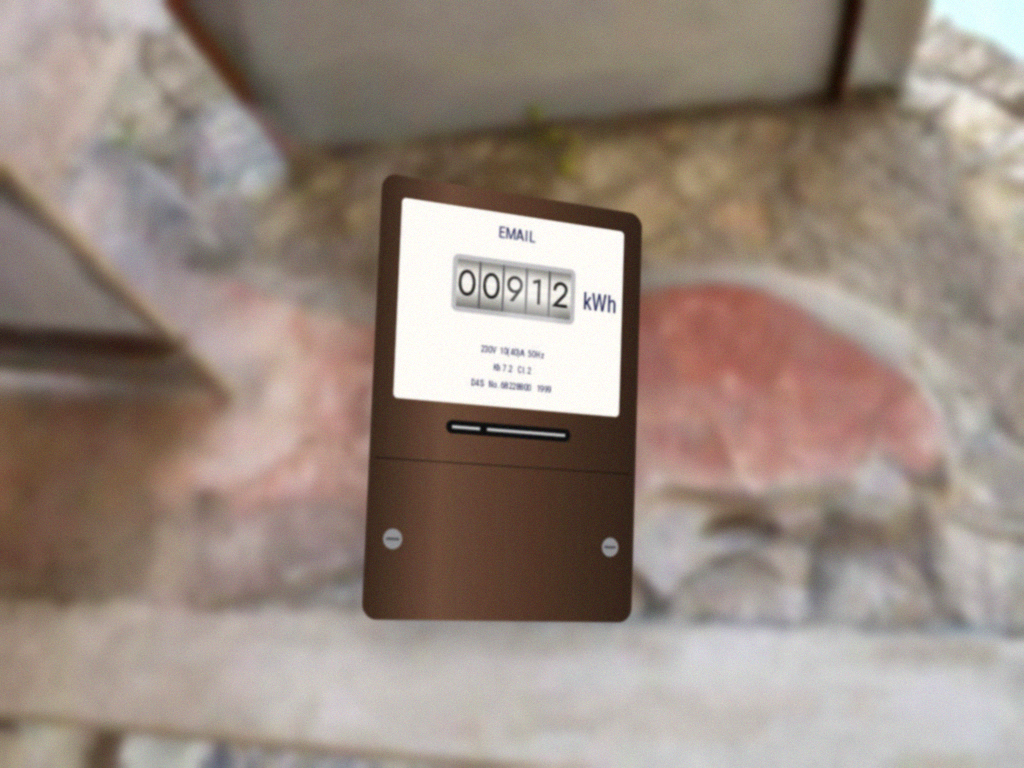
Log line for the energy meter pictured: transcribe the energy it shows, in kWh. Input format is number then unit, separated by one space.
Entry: 912 kWh
